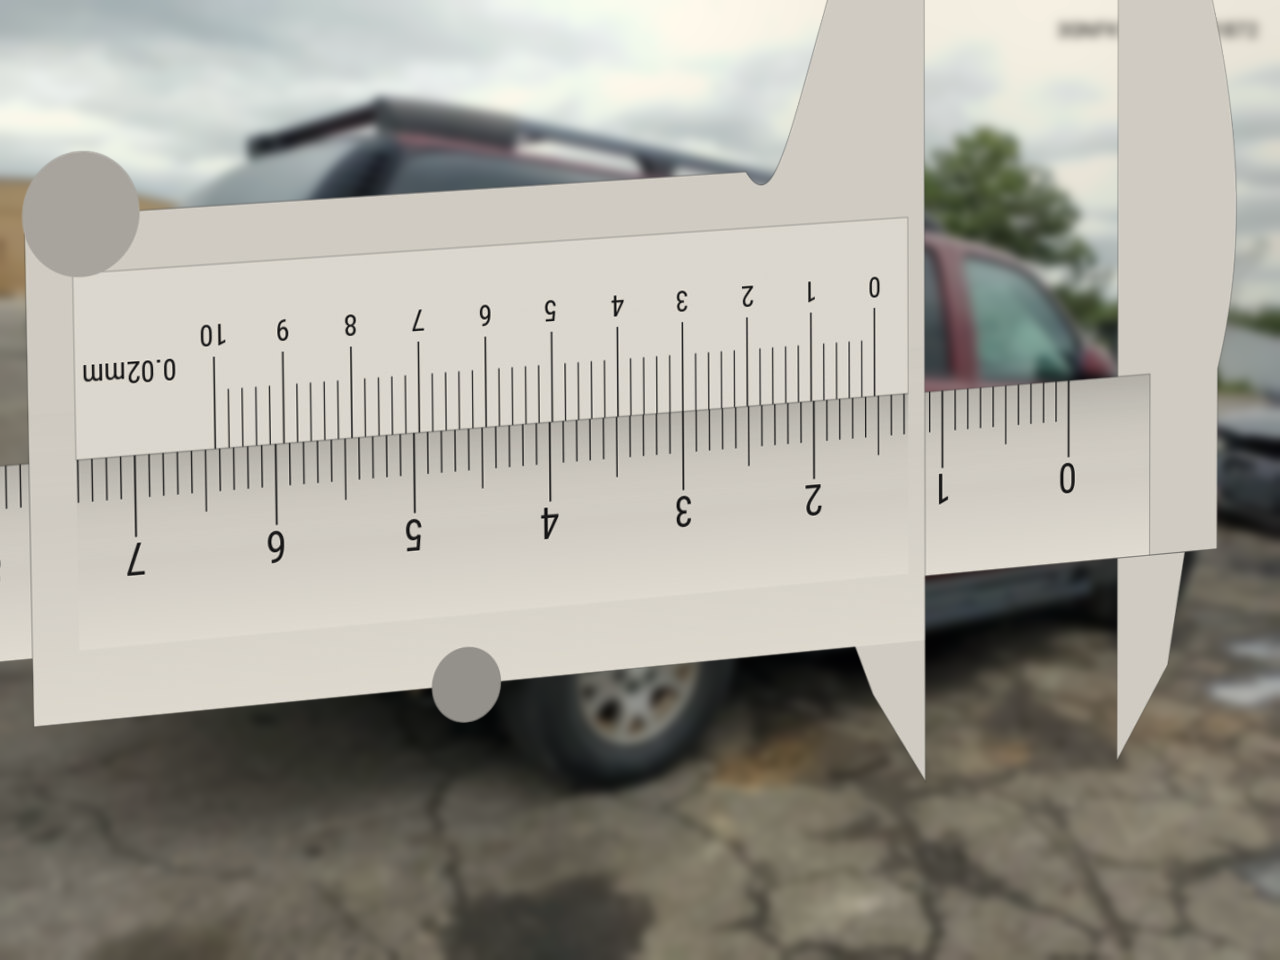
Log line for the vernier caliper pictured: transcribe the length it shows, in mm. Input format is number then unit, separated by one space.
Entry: 15.3 mm
